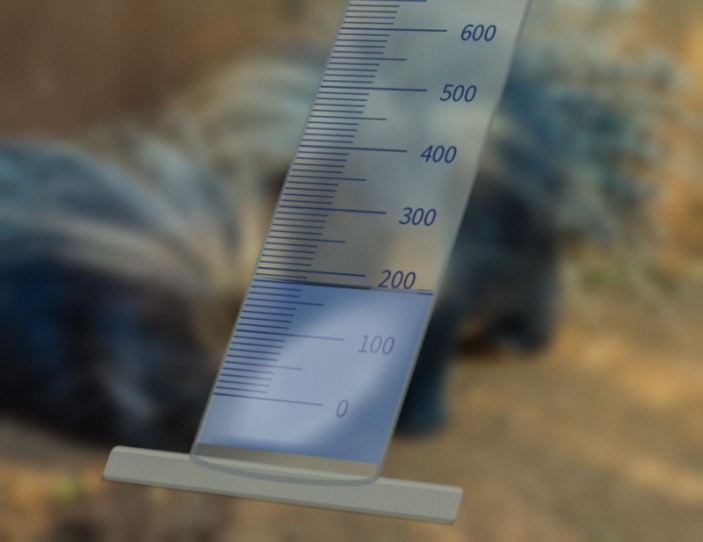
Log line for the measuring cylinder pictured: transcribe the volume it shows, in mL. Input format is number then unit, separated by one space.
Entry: 180 mL
